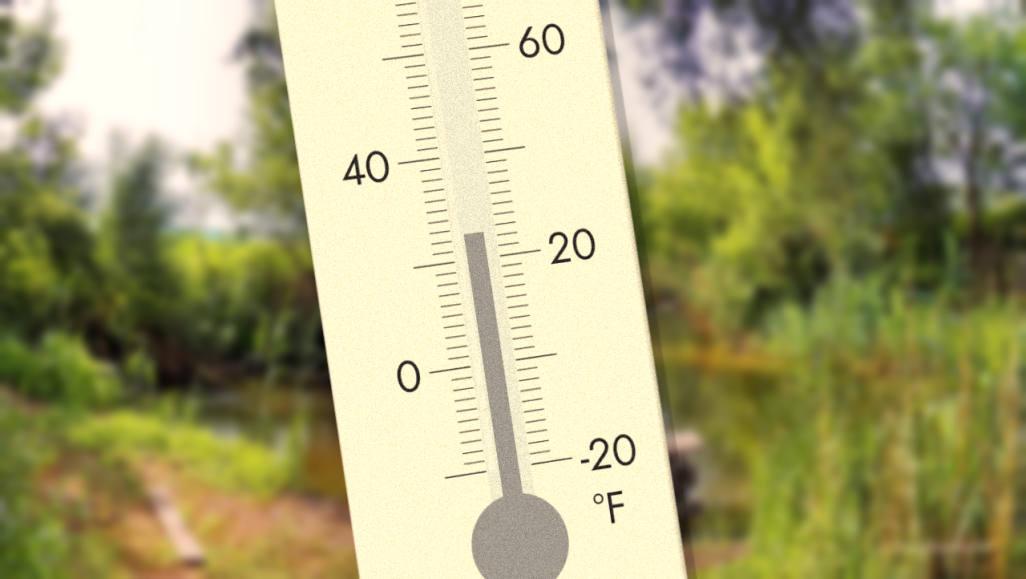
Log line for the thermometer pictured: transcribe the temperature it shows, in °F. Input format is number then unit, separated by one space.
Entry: 25 °F
